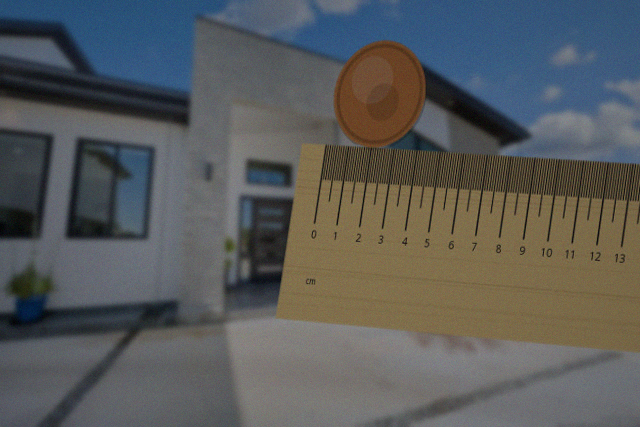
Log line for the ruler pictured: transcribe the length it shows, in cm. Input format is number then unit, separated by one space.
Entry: 4 cm
